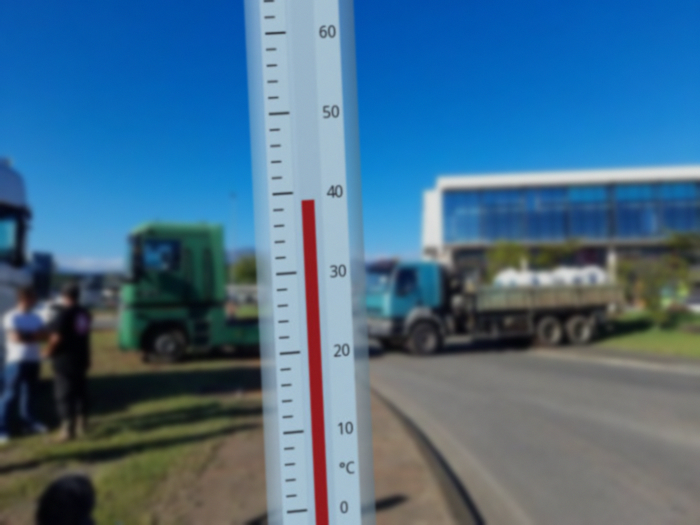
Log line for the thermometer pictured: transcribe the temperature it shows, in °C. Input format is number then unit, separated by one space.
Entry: 39 °C
